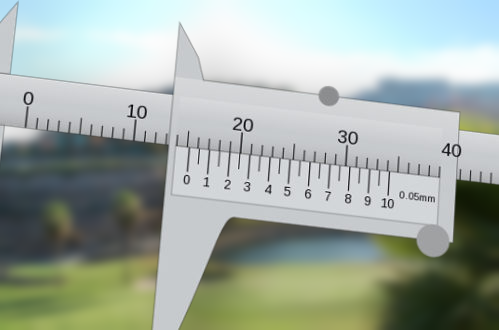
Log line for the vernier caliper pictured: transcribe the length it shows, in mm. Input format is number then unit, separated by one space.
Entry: 15.2 mm
